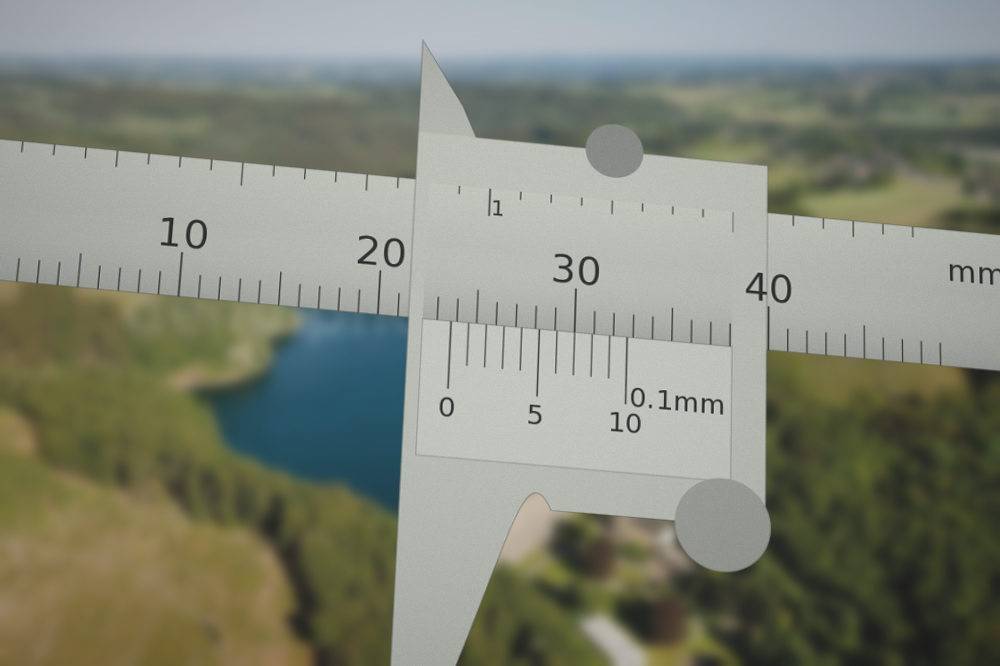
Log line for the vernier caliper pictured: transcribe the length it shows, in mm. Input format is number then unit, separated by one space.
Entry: 23.7 mm
